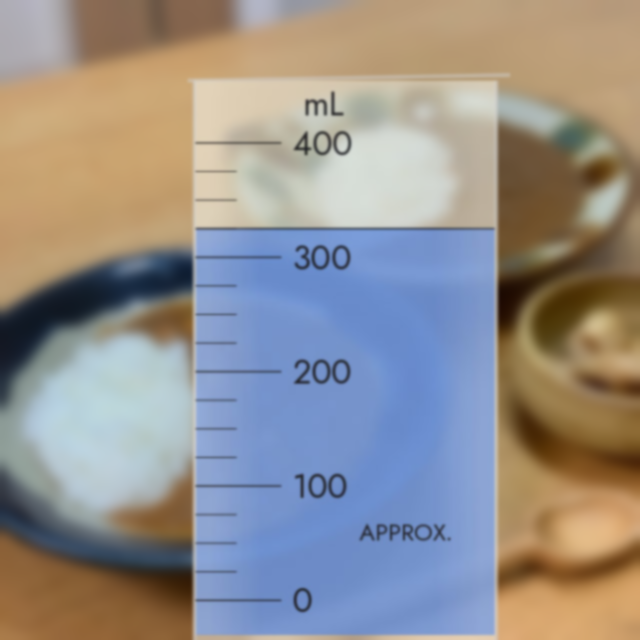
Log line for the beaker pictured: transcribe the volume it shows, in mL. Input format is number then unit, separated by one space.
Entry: 325 mL
